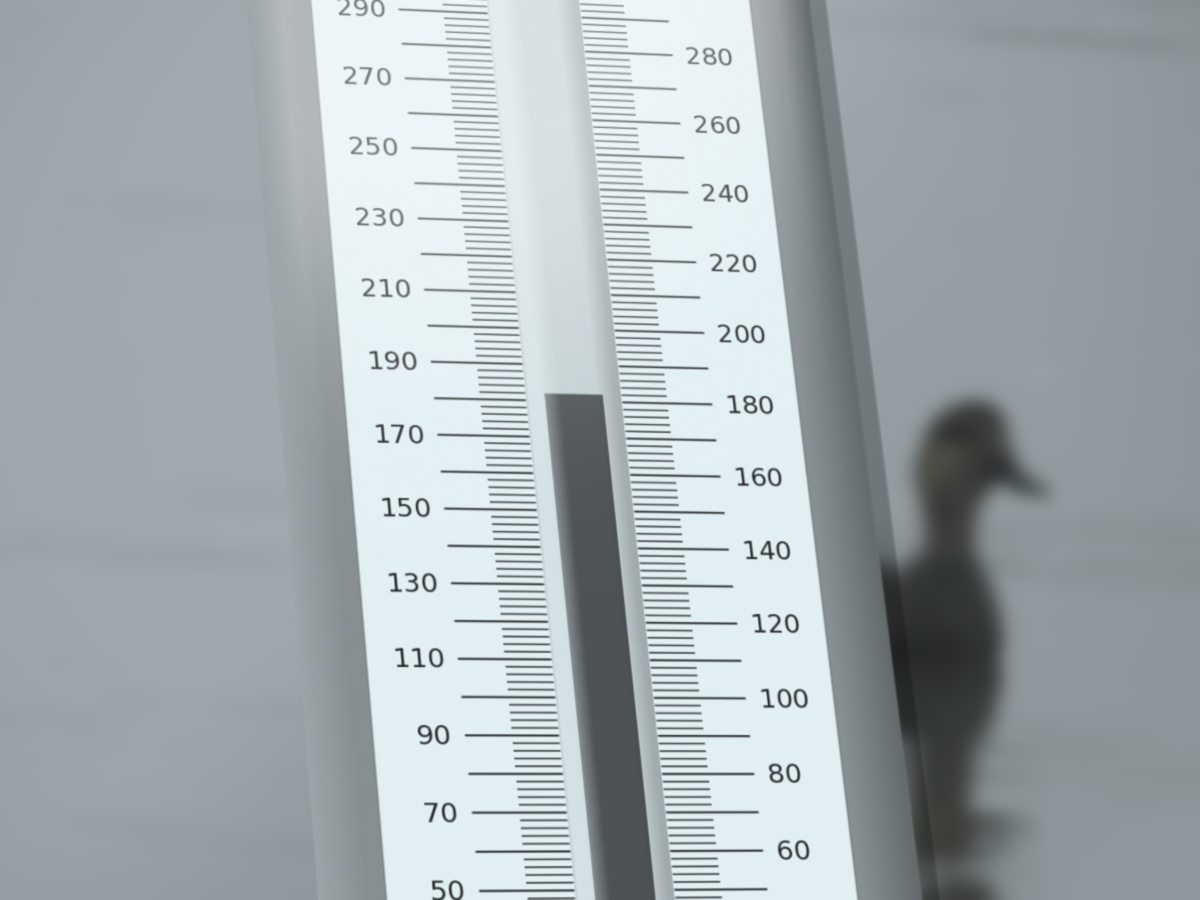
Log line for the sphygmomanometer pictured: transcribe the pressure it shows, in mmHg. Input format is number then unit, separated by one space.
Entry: 182 mmHg
